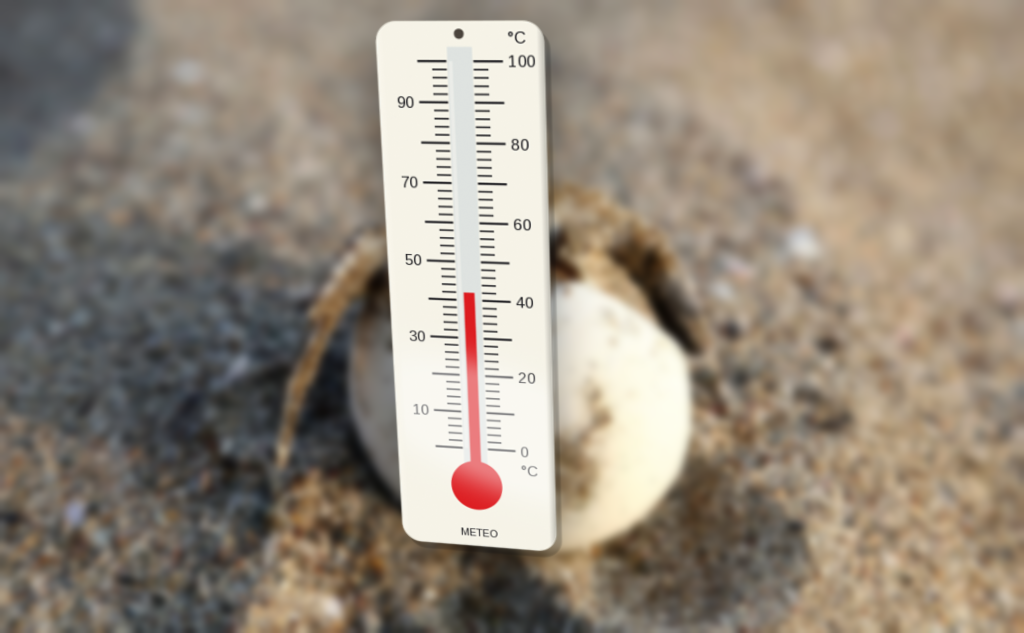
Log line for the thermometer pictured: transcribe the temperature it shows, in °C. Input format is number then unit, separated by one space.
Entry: 42 °C
